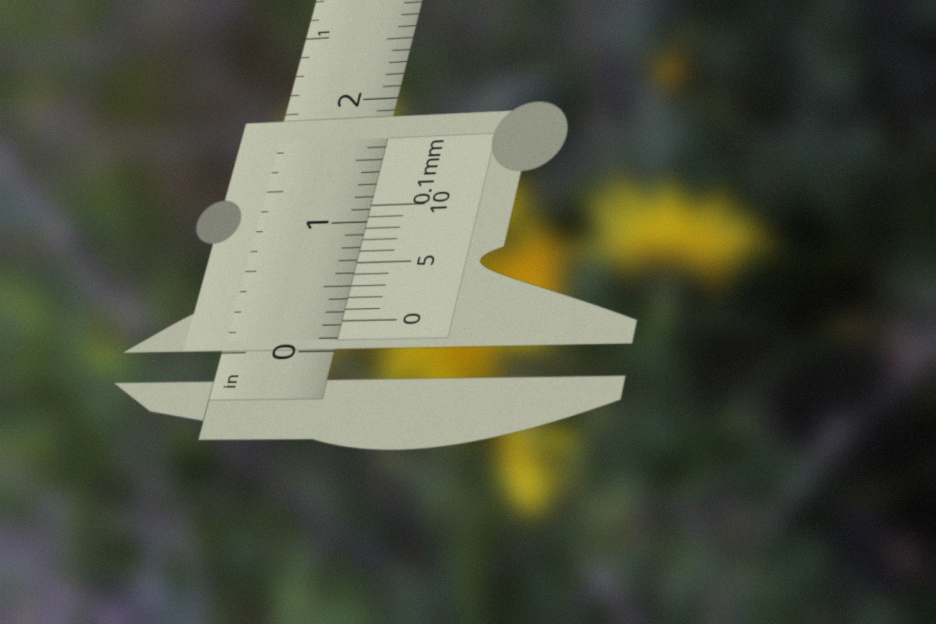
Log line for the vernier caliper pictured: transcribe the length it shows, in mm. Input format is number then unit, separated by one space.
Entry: 2.3 mm
